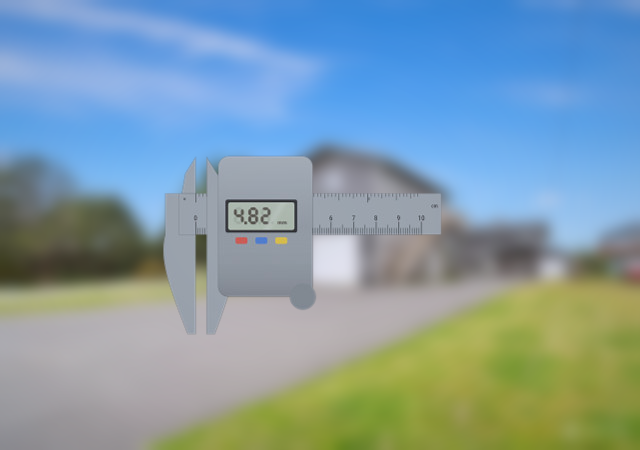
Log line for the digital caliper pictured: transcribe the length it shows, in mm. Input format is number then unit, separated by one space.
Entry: 4.82 mm
